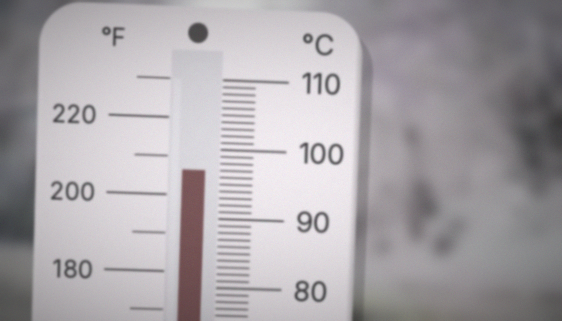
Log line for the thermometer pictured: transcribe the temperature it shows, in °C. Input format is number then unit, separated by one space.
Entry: 97 °C
